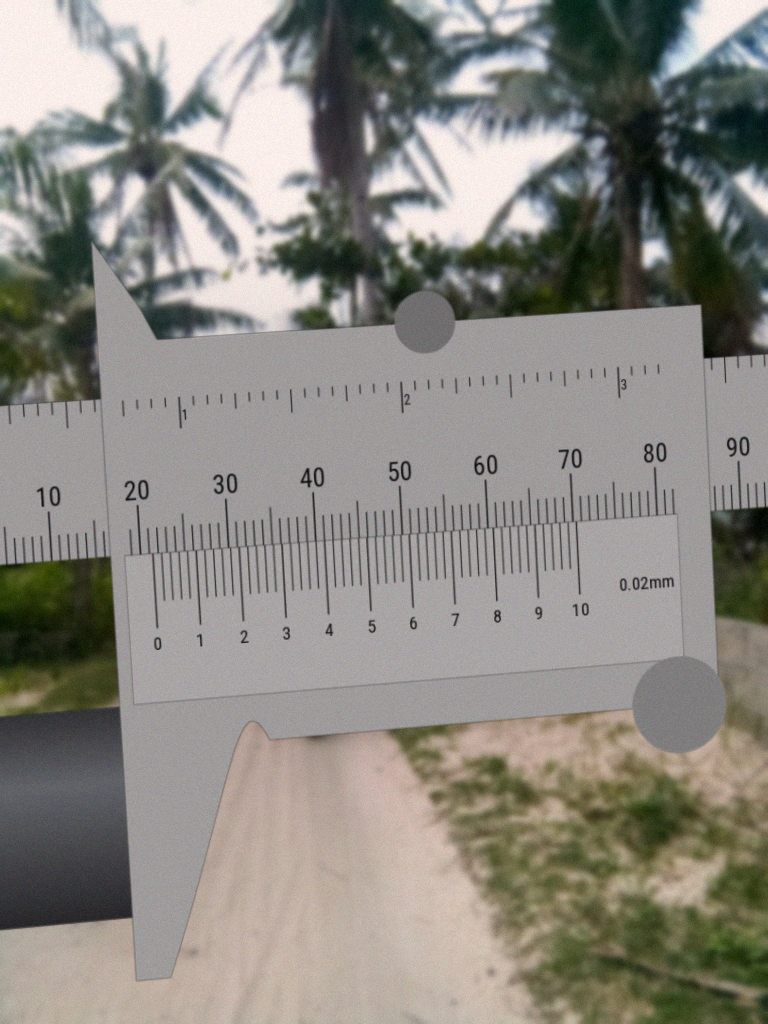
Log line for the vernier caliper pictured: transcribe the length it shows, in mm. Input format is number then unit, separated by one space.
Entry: 21.4 mm
